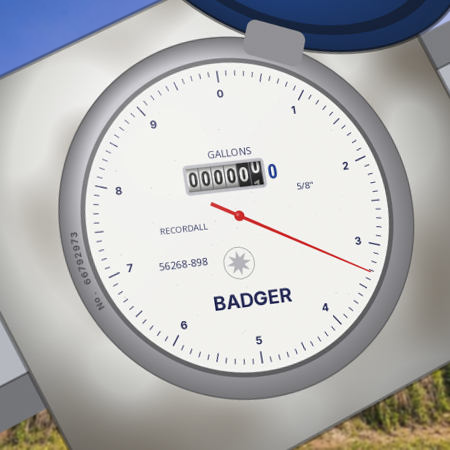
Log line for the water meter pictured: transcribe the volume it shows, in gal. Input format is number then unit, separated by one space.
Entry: 3.3 gal
